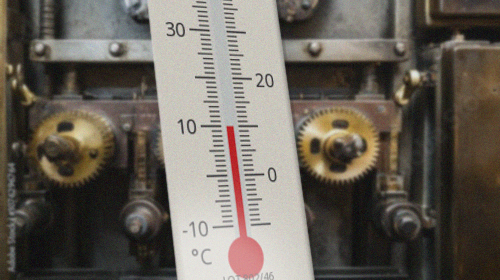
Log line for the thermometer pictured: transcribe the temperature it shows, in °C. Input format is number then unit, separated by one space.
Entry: 10 °C
